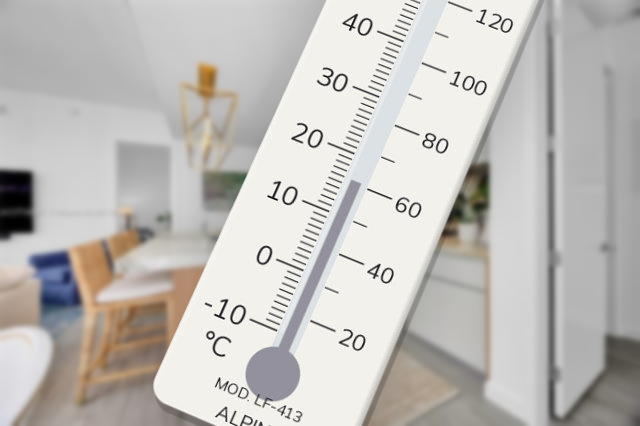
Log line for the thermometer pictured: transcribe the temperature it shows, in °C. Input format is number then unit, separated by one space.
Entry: 16 °C
